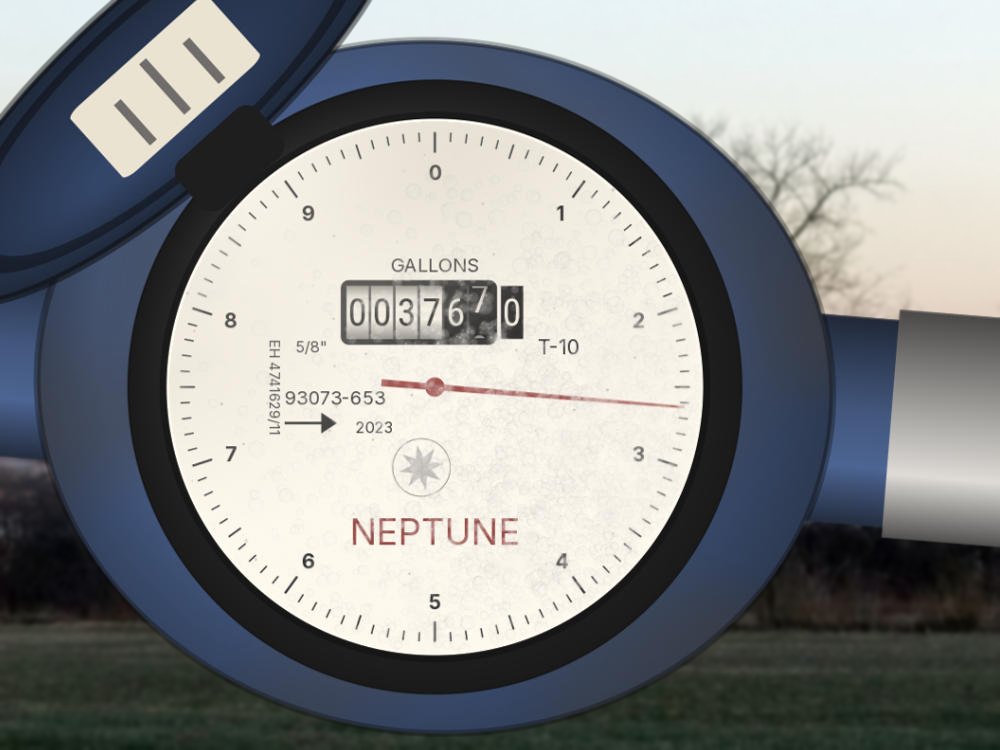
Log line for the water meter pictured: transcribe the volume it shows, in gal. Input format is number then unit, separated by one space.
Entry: 37672.6 gal
